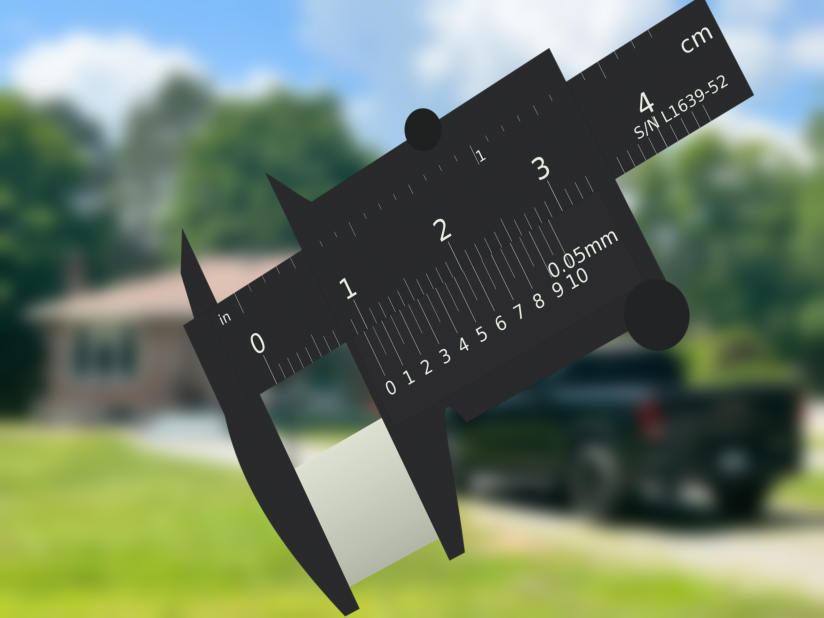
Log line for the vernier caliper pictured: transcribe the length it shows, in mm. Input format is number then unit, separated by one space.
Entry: 9.6 mm
